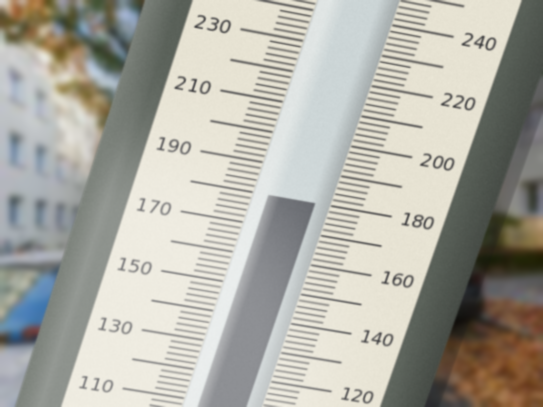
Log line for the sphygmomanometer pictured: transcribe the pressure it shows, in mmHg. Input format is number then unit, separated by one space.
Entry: 180 mmHg
